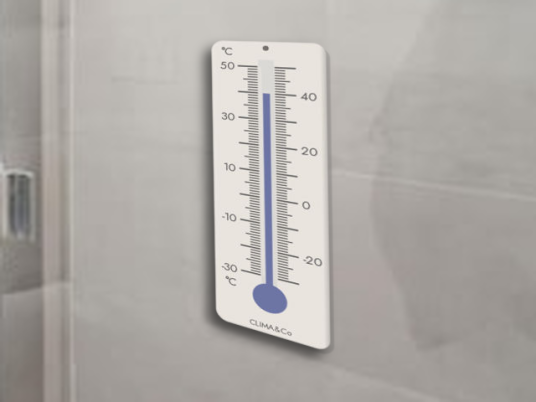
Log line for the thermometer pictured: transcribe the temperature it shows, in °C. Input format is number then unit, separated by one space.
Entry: 40 °C
